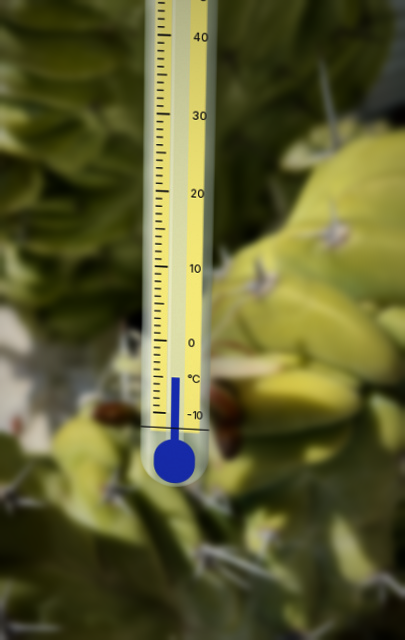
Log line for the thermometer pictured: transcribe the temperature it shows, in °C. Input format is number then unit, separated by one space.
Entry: -5 °C
